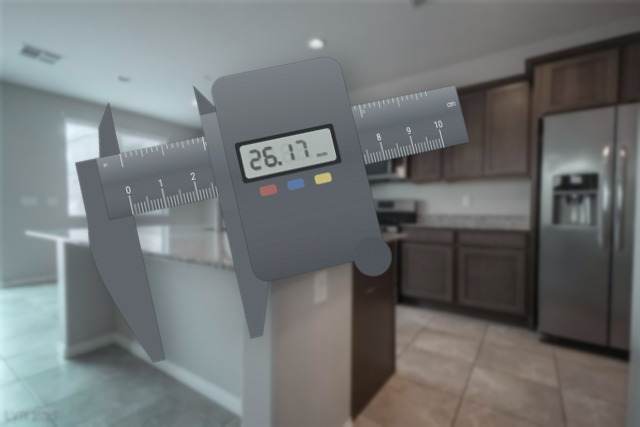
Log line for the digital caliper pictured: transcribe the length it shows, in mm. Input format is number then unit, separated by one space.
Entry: 26.17 mm
